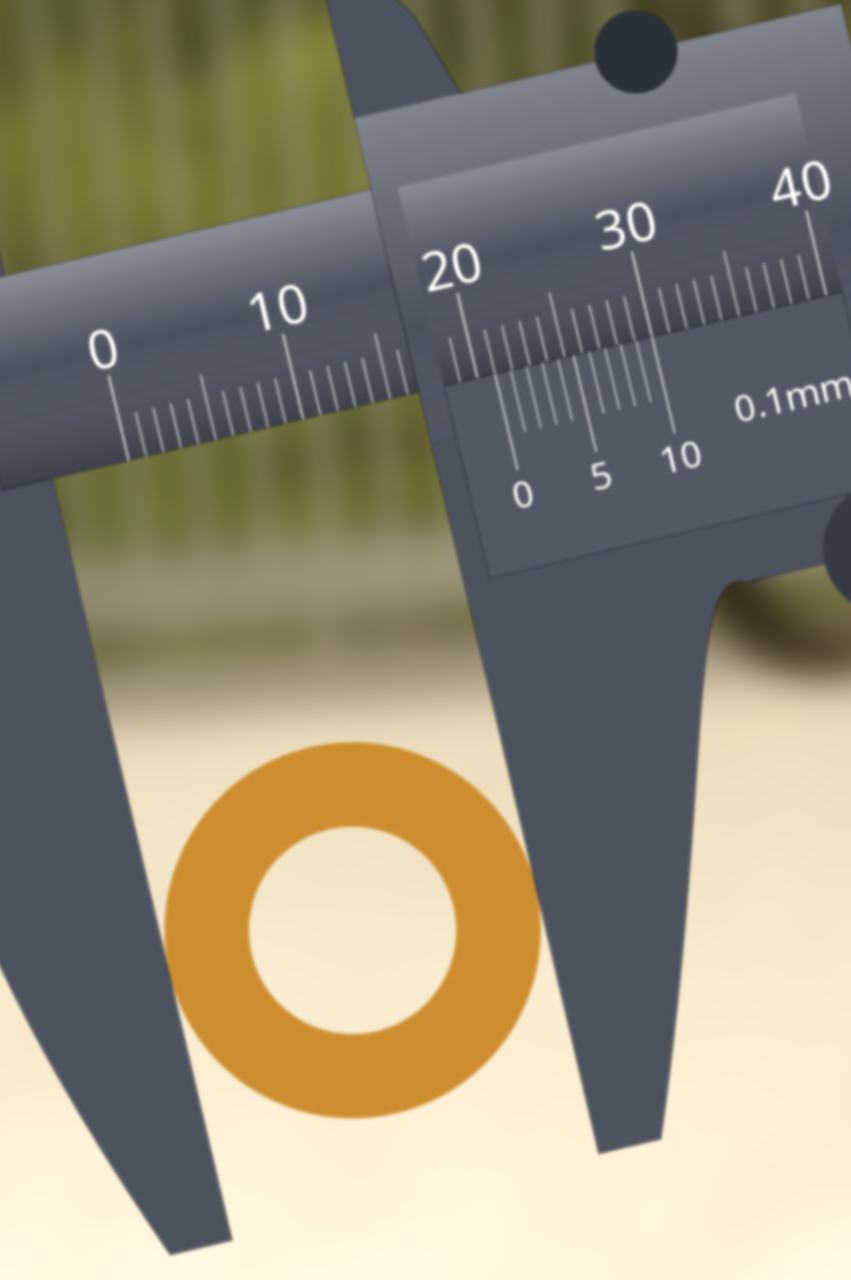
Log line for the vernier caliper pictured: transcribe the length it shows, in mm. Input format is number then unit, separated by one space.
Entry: 21.0 mm
